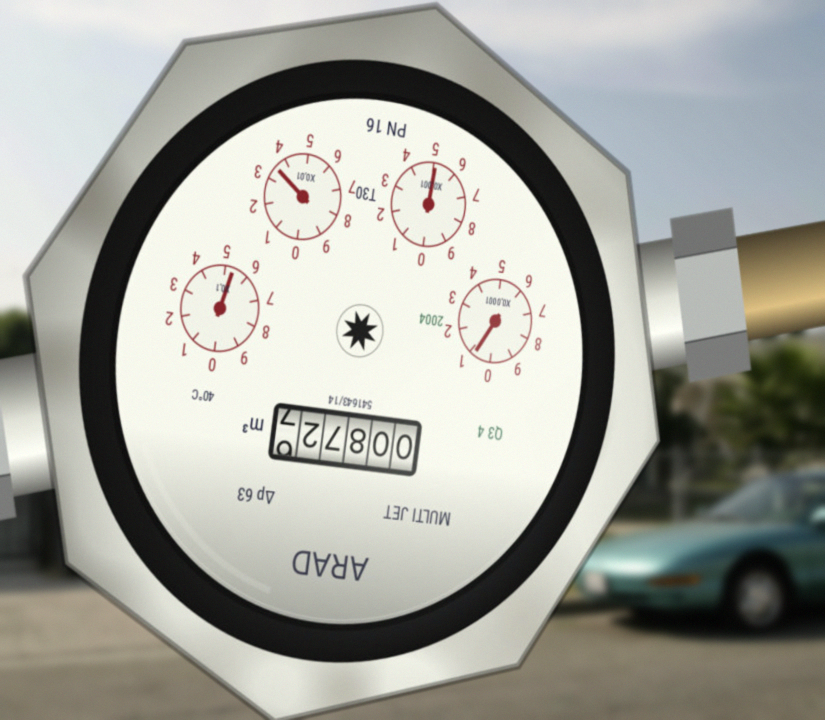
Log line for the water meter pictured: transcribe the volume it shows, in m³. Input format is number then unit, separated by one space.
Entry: 8726.5350 m³
